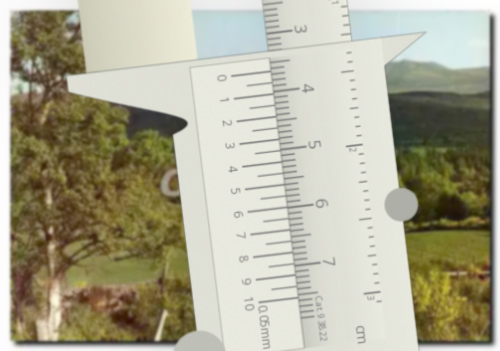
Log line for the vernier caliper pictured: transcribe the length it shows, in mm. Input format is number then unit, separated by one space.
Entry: 36.5 mm
